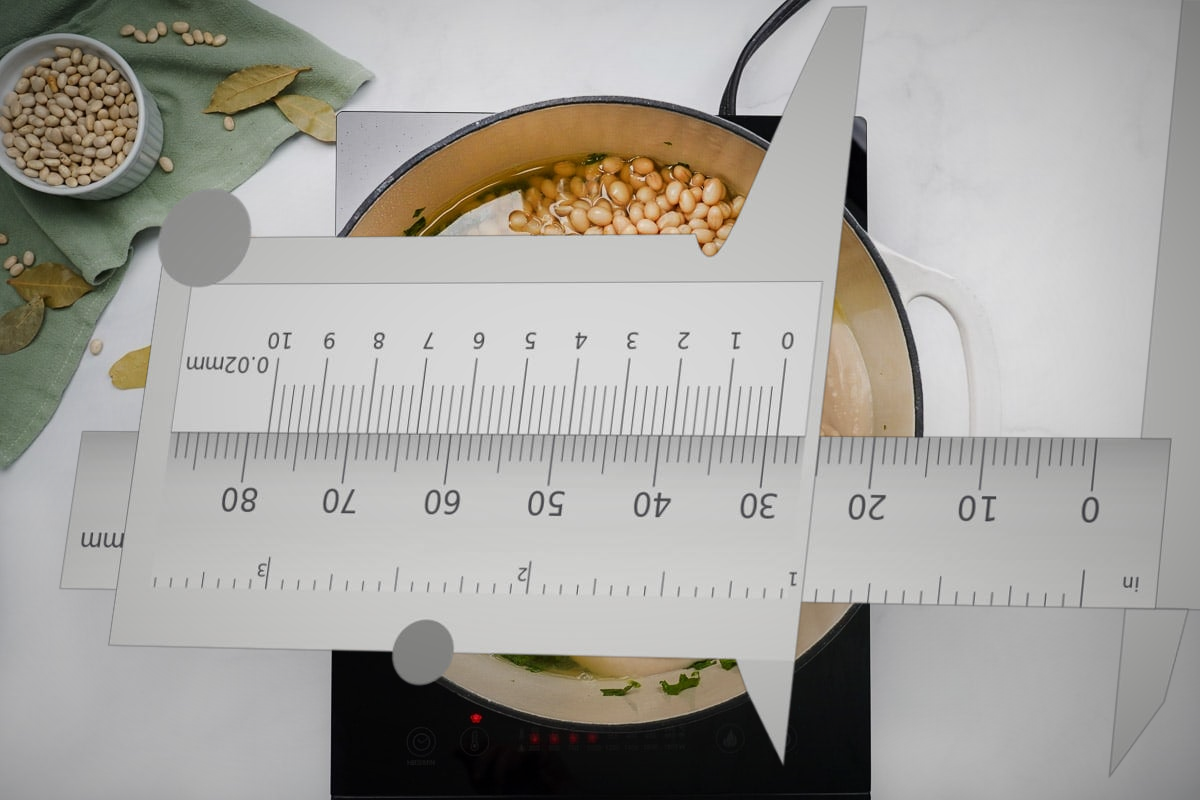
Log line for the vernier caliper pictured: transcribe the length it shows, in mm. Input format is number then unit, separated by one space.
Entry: 29.0 mm
